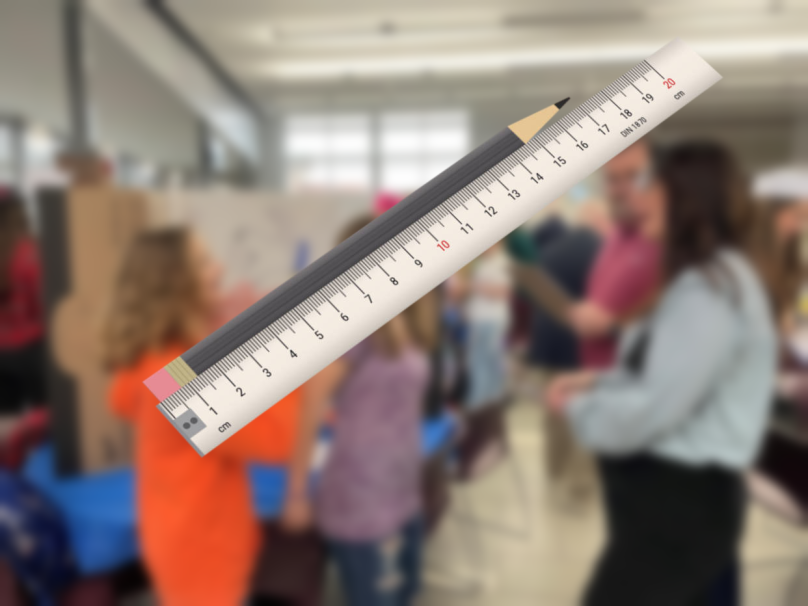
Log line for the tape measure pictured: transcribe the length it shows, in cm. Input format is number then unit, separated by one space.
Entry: 17 cm
